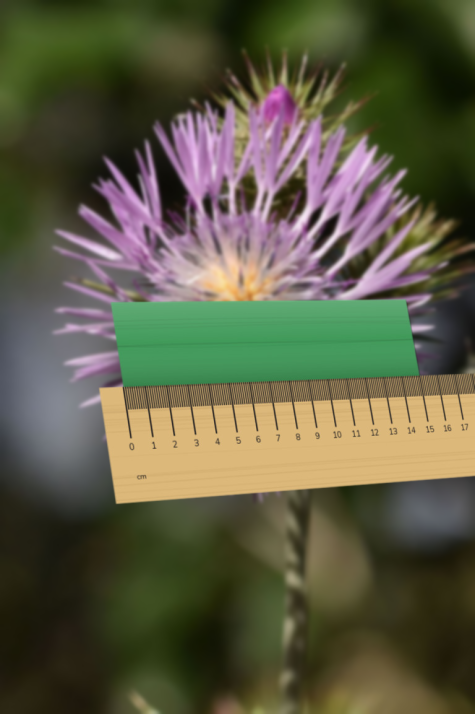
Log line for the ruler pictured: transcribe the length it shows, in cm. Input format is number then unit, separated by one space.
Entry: 15 cm
